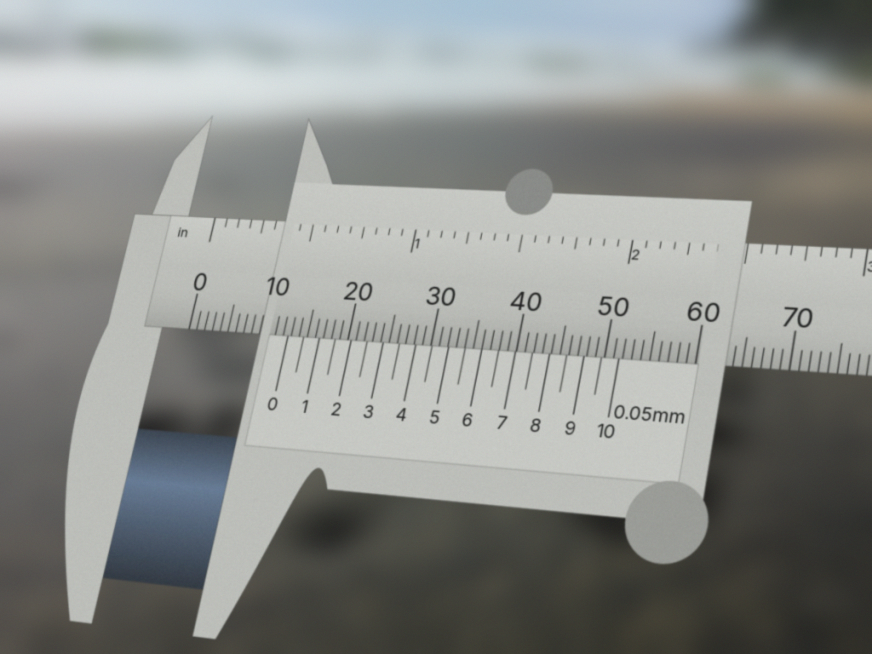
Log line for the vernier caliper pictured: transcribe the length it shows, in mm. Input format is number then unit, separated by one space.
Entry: 12.6 mm
